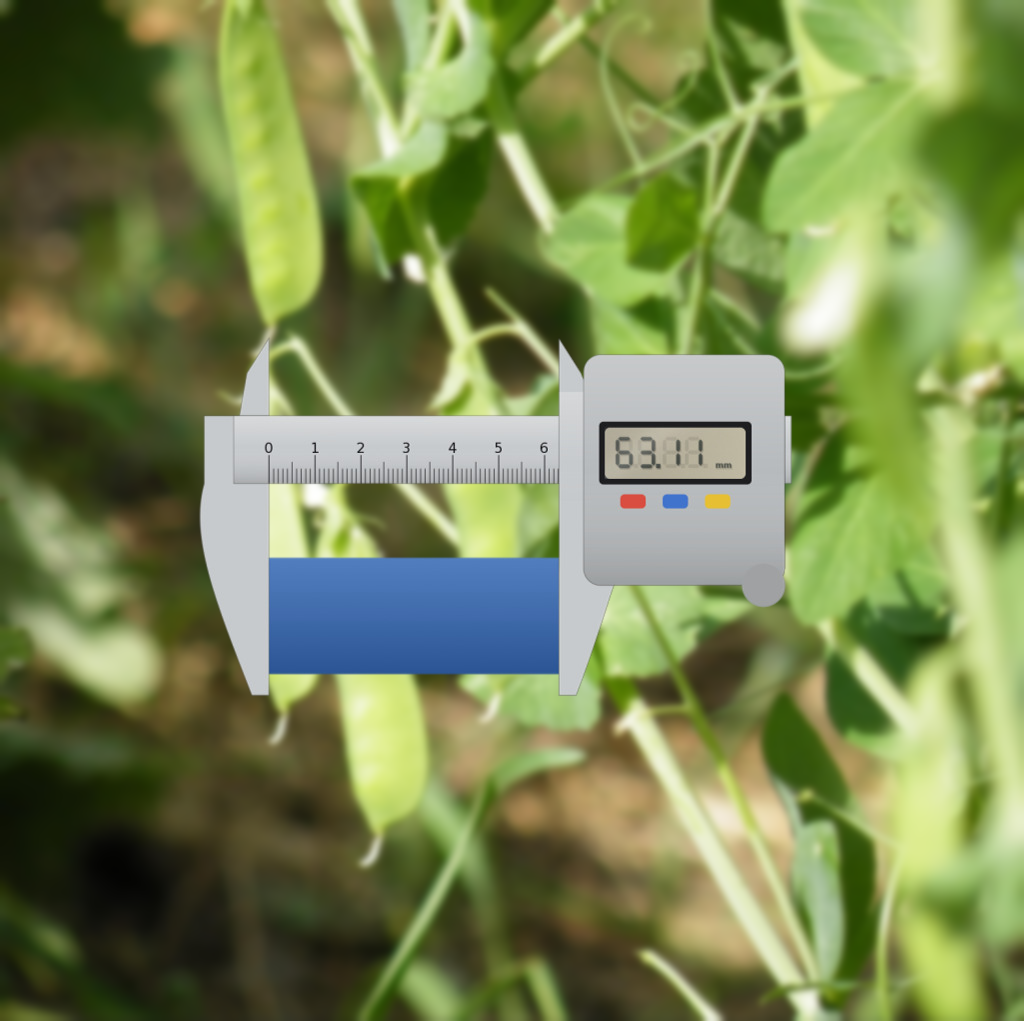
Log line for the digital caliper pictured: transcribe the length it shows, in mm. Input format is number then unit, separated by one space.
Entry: 63.11 mm
